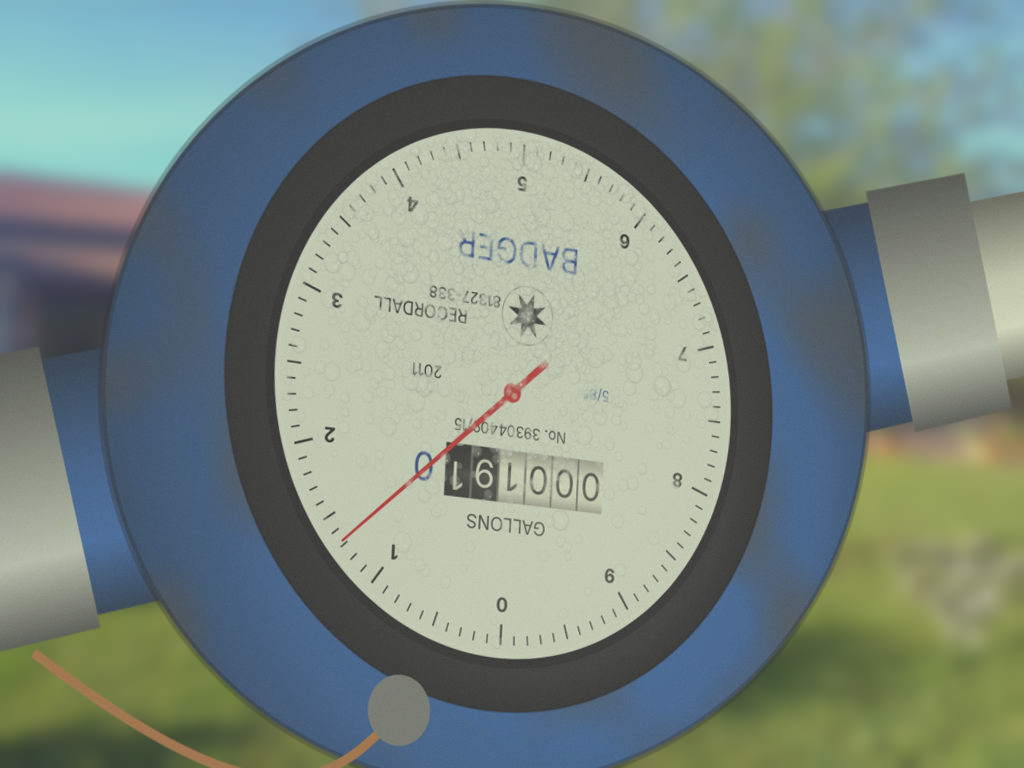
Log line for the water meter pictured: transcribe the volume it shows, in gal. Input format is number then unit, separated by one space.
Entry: 1911.3 gal
